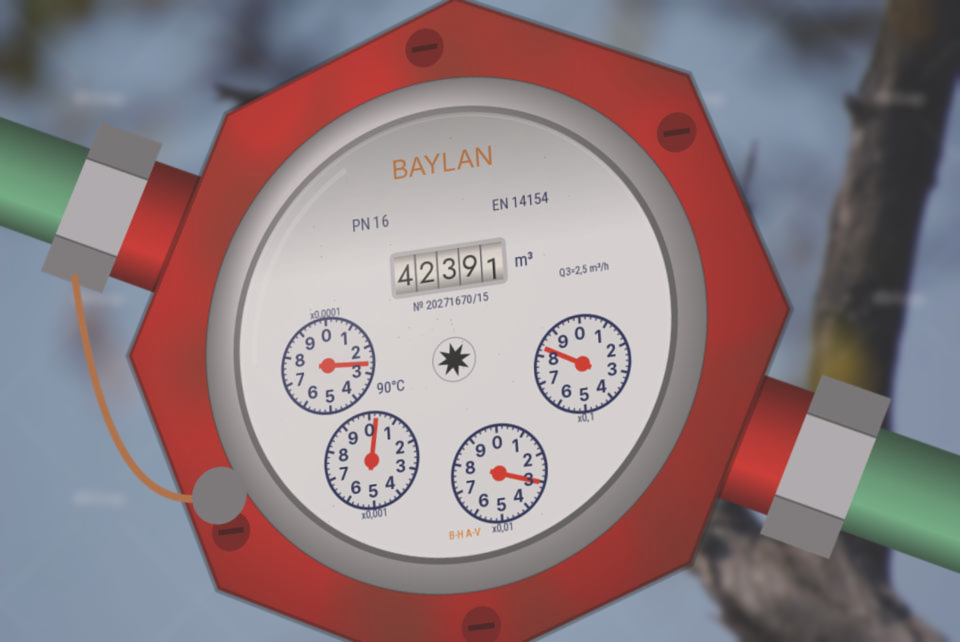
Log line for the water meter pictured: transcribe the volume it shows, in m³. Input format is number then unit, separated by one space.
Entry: 42390.8302 m³
